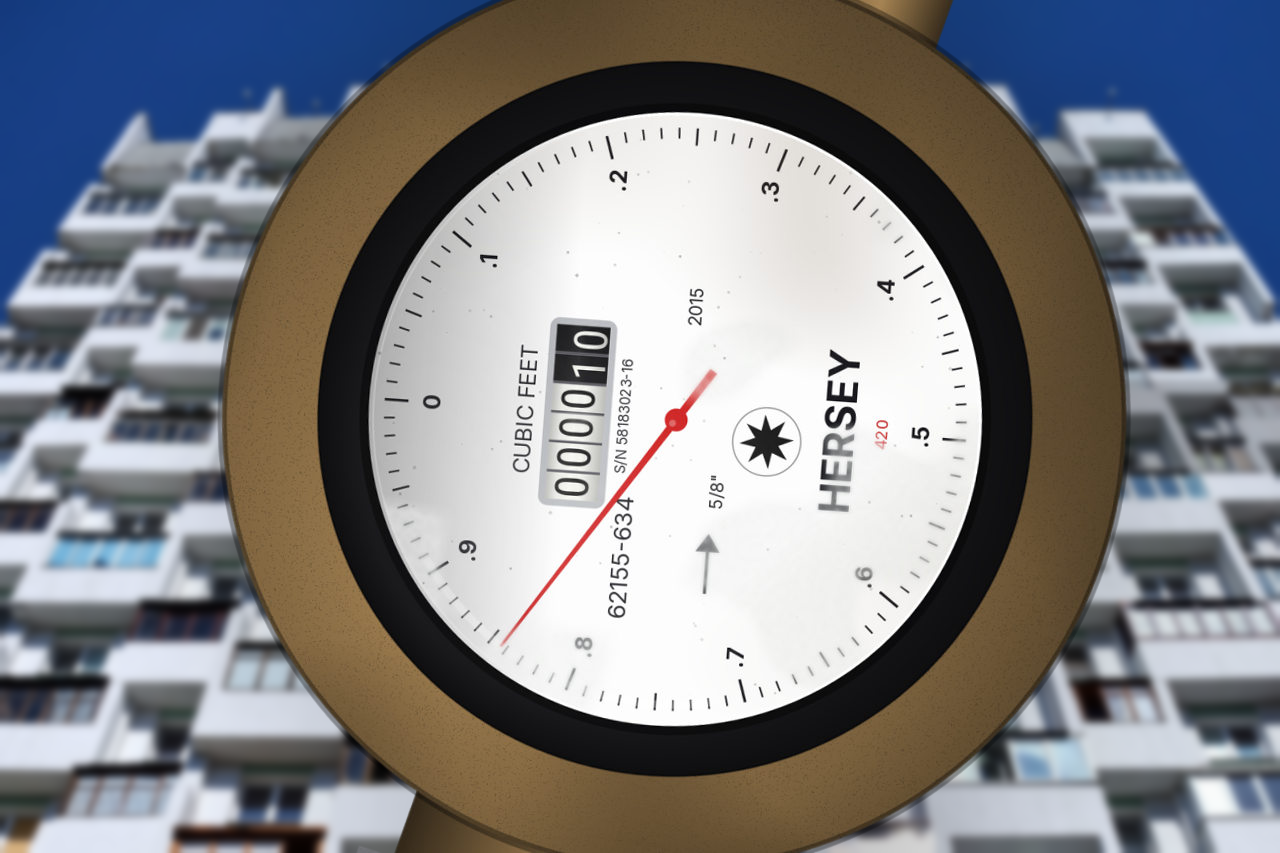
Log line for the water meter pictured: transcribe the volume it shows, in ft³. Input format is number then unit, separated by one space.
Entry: 9.84 ft³
